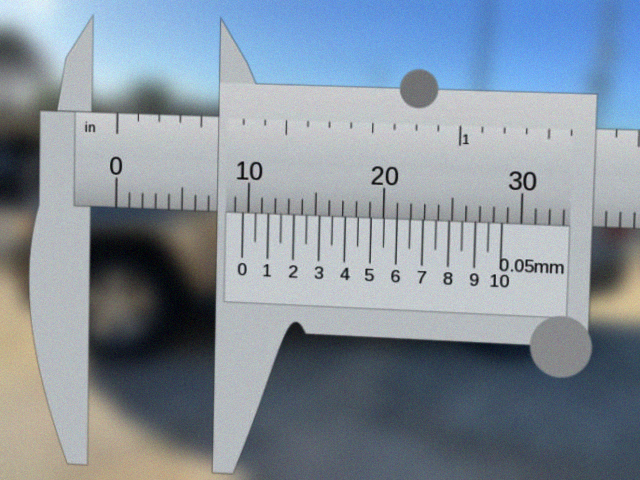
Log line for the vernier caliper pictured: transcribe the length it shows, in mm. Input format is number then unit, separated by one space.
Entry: 9.6 mm
